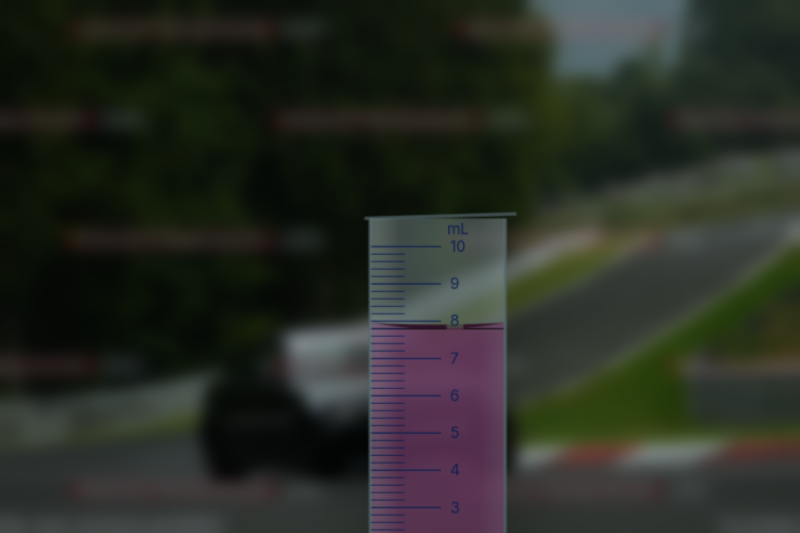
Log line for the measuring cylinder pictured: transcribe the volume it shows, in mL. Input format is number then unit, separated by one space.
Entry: 7.8 mL
